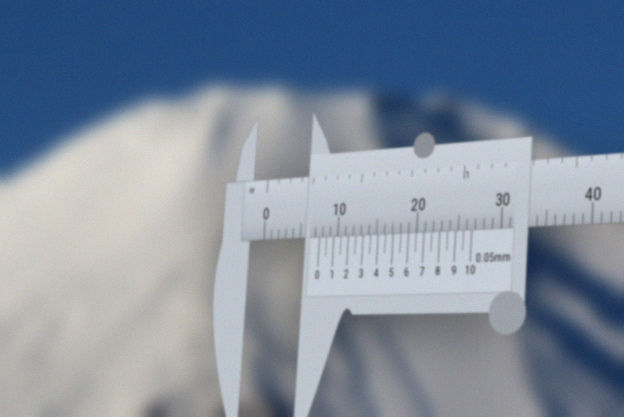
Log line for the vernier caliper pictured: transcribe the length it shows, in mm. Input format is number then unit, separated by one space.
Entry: 7.6 mm
